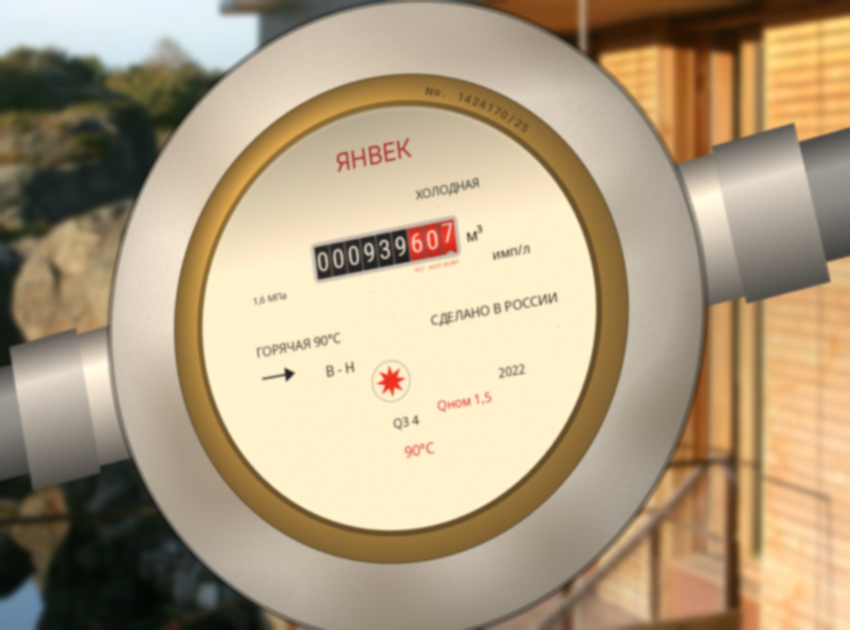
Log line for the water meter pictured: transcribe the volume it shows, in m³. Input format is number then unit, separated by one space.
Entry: 939.607 m³
